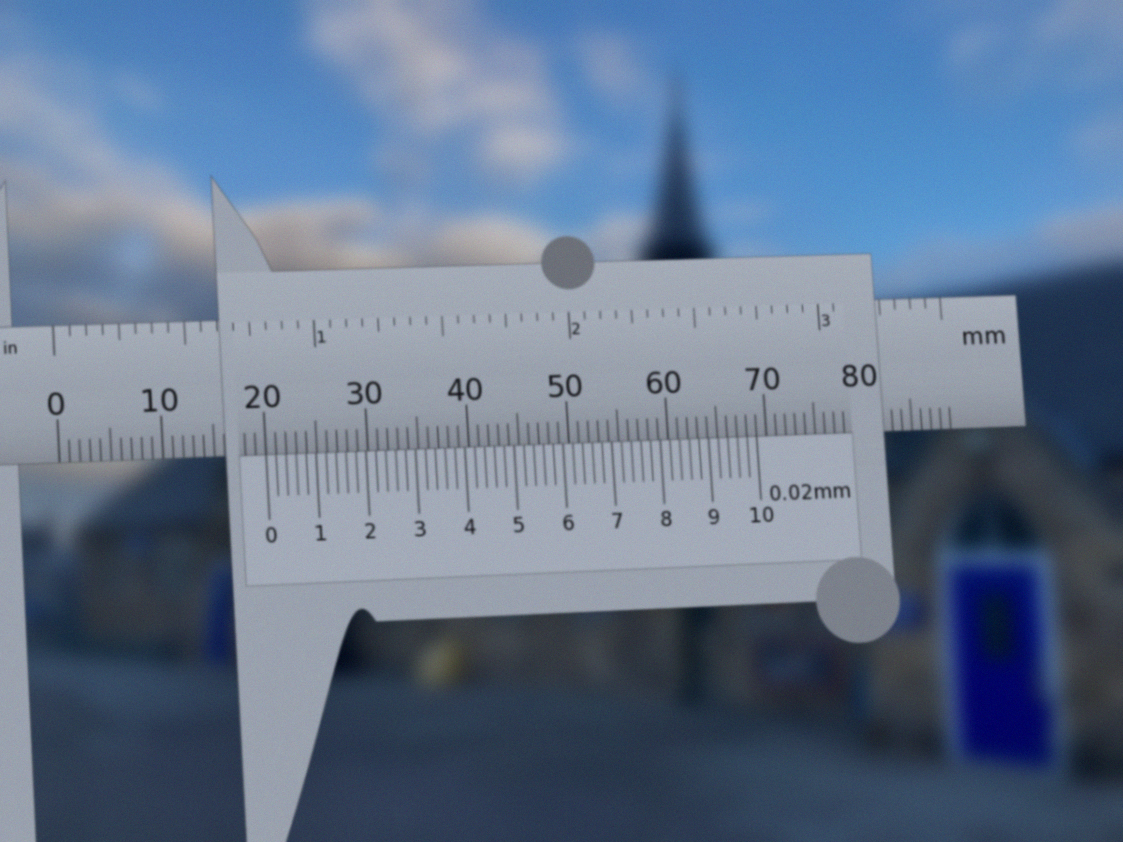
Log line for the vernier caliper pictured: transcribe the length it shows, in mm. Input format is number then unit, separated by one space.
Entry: 20.0 mm
